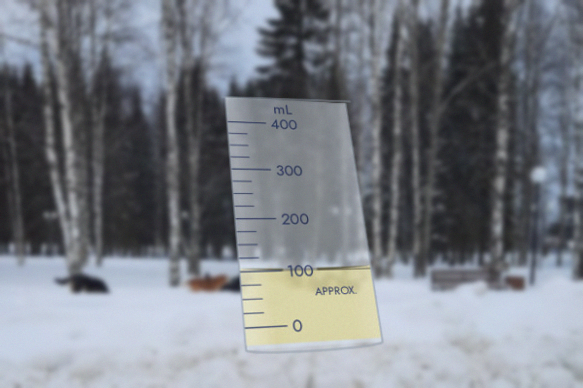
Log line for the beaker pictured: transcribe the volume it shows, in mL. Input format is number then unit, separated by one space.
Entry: 100 mL
